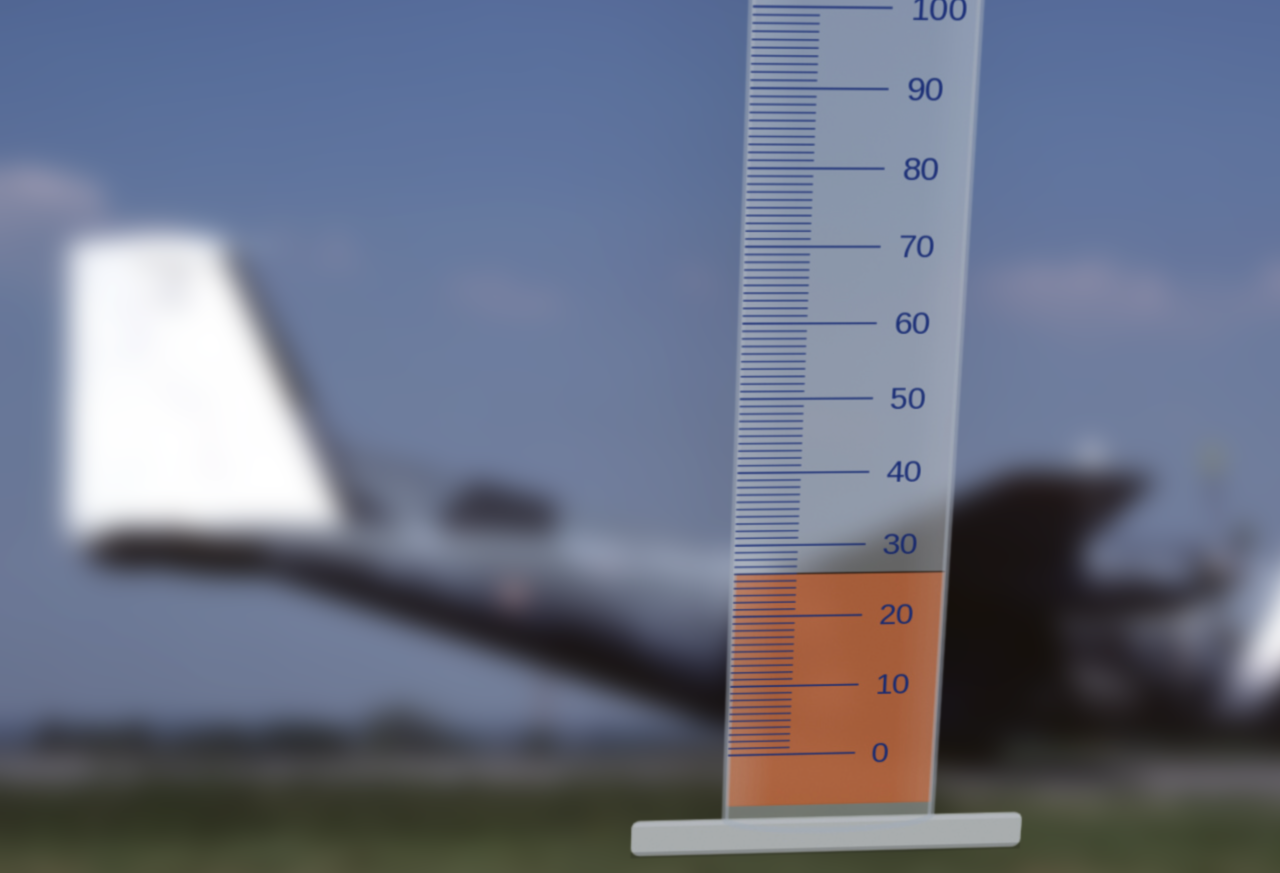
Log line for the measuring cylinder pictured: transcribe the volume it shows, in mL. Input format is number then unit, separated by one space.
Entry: 26 mL
